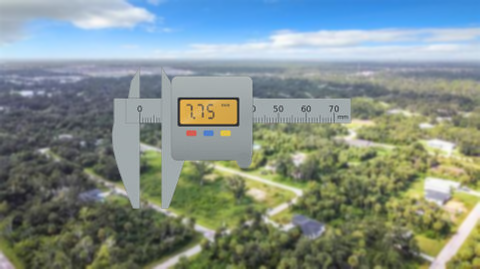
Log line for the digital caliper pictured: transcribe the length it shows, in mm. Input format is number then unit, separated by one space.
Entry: 7.75 mm
